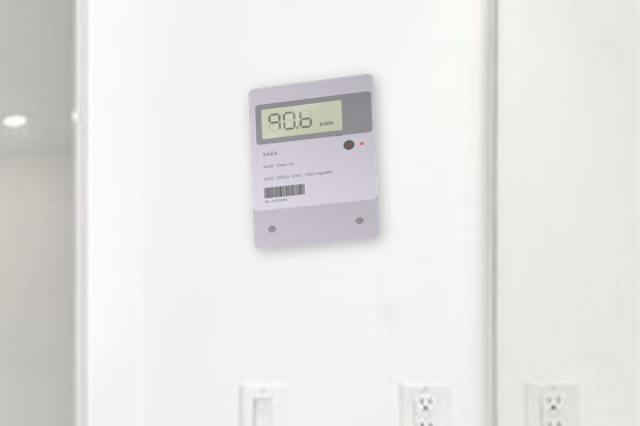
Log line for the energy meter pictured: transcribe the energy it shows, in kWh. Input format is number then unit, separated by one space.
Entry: 90.6 kWh
